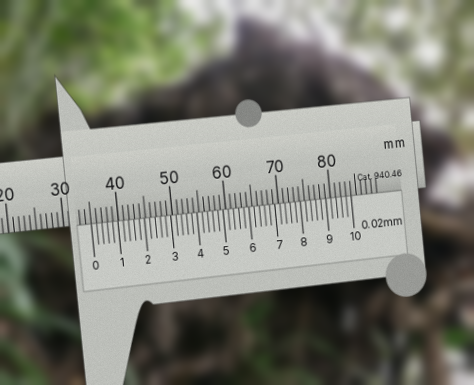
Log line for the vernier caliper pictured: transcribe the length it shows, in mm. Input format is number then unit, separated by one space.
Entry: 35.0 mm
